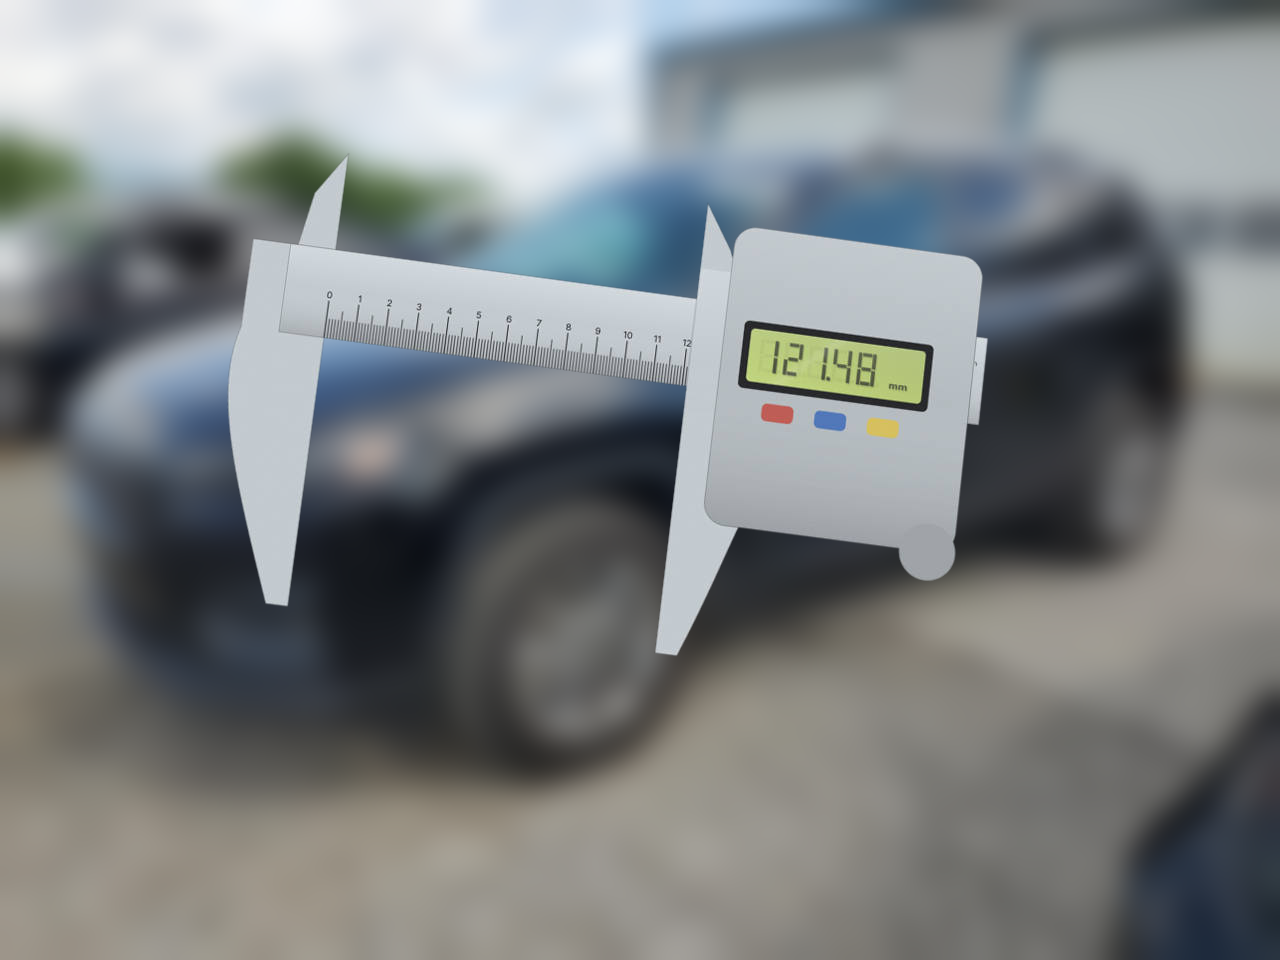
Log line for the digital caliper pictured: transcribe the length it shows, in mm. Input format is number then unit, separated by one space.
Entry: 121.48 mm
